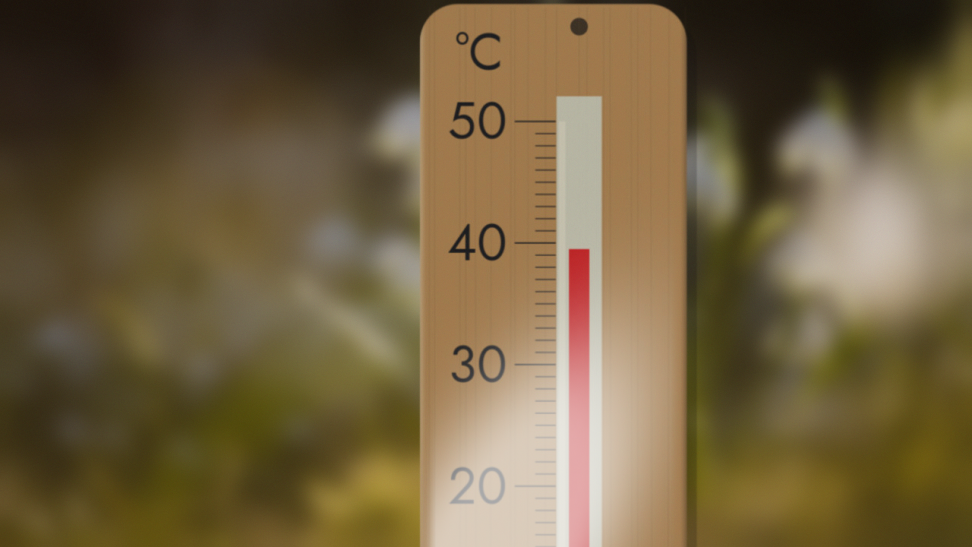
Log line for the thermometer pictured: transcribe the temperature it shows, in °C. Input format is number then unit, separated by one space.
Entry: 39.5 °C
